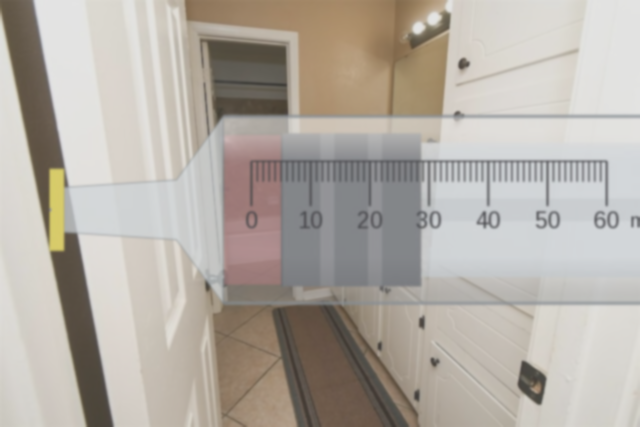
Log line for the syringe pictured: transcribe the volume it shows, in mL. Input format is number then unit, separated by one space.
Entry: 5 mL
